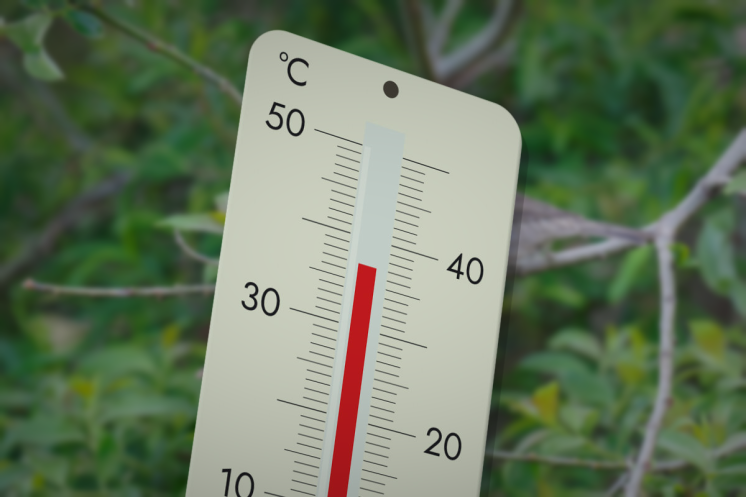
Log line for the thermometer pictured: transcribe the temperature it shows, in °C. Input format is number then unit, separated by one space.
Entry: 37 °C
